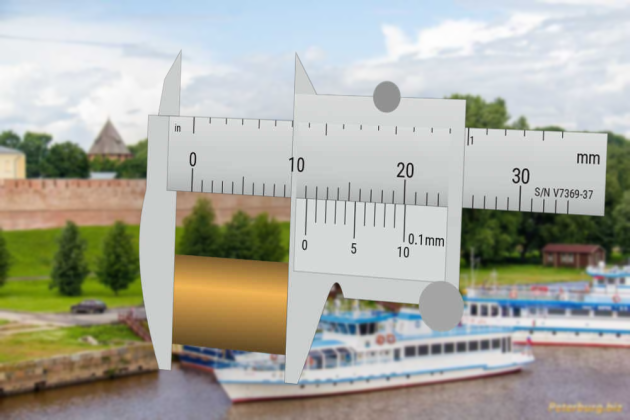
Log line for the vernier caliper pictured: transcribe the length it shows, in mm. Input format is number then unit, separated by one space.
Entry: 11.1 mm
